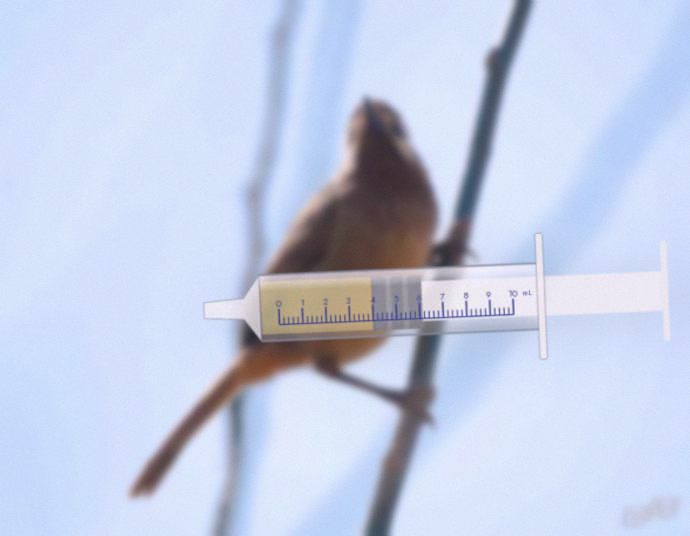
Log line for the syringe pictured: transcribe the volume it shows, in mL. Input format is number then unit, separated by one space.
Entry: 4 mL
